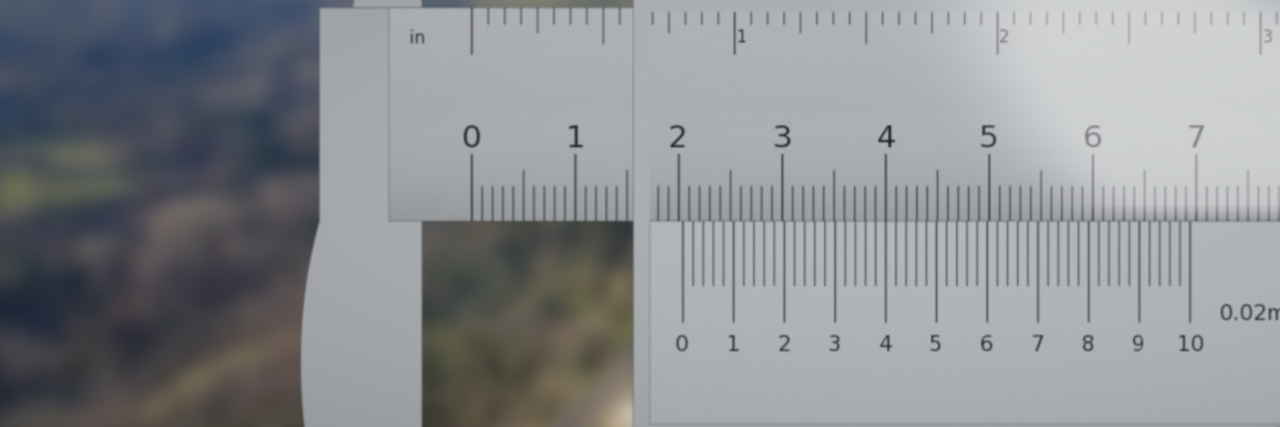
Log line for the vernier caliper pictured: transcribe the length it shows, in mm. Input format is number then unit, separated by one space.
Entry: 20.4 mm
